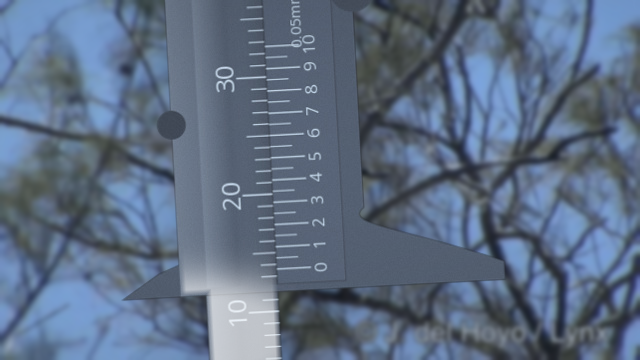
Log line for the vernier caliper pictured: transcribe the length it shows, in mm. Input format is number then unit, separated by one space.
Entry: 13.6 mm
